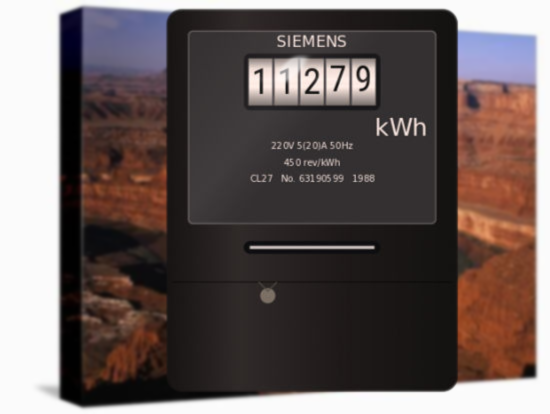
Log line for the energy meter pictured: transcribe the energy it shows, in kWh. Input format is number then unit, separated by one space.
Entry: 11279 kWh
